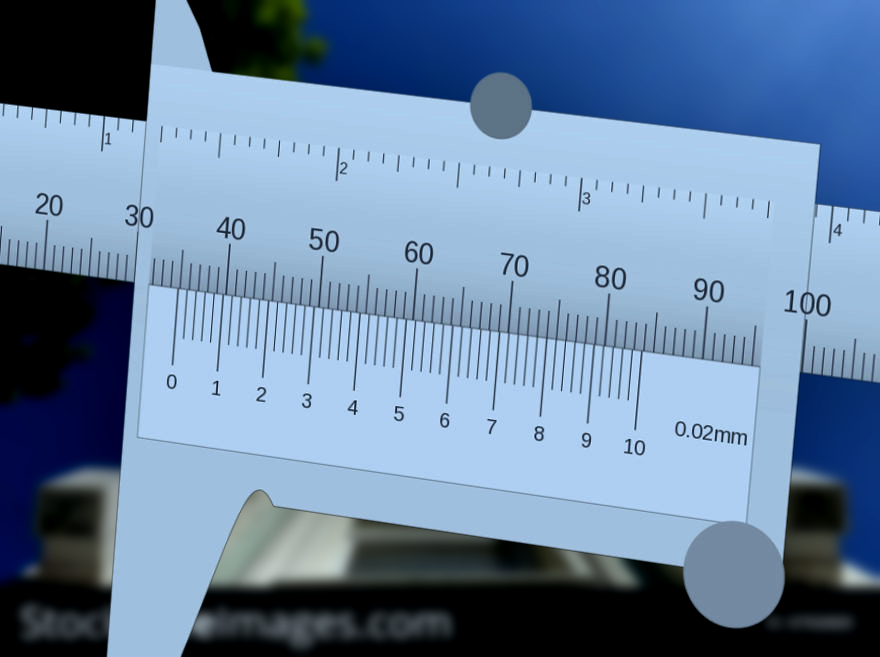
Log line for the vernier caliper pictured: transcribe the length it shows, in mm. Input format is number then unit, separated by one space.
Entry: 34.8 mm
